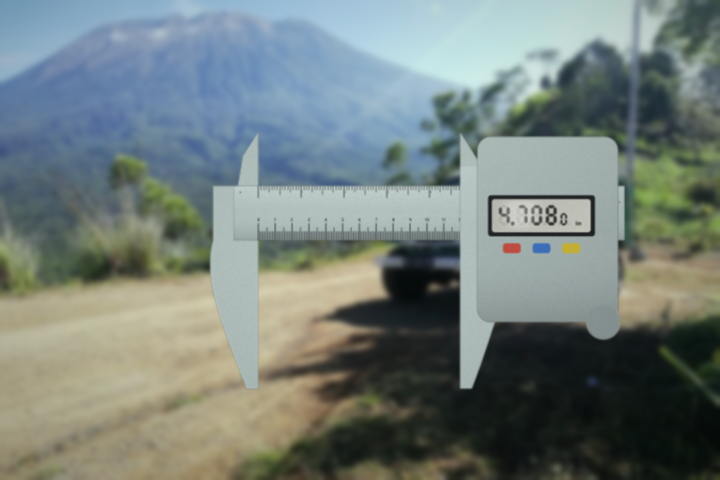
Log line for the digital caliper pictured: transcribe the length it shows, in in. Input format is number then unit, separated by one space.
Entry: 4.7080 in
